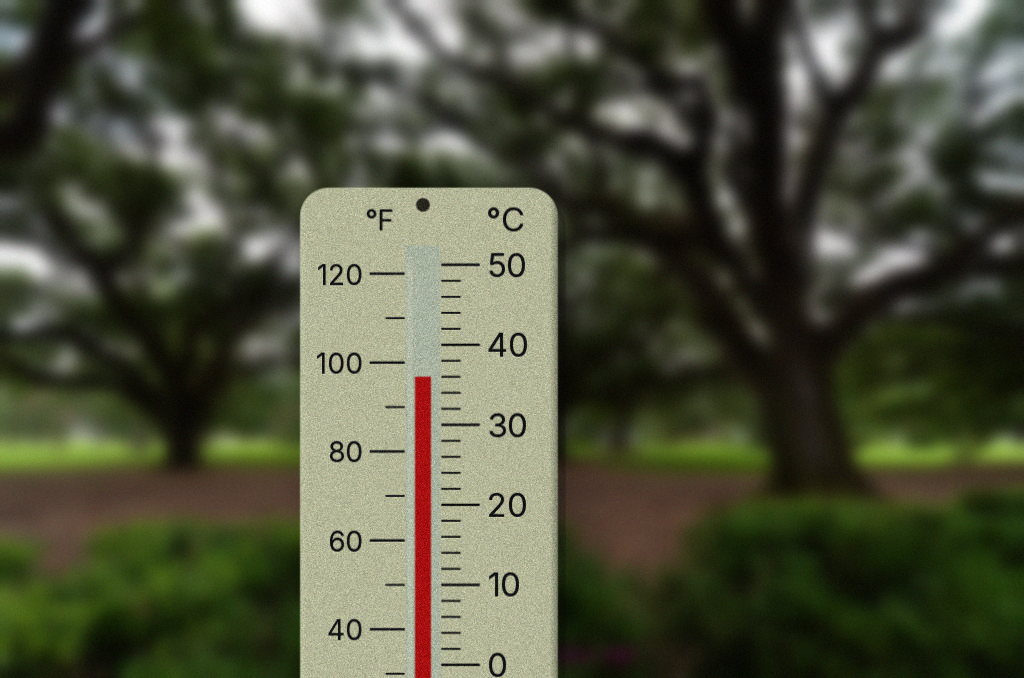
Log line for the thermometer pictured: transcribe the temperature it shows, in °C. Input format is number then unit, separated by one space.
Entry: 36 °C
